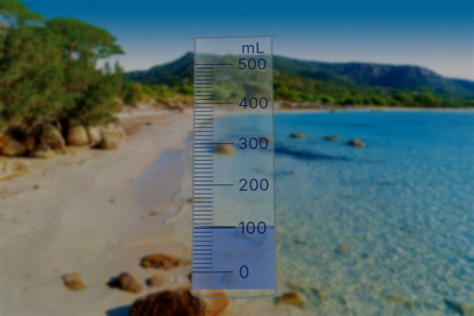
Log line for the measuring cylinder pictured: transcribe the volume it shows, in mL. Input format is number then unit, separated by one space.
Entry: 100 mL
